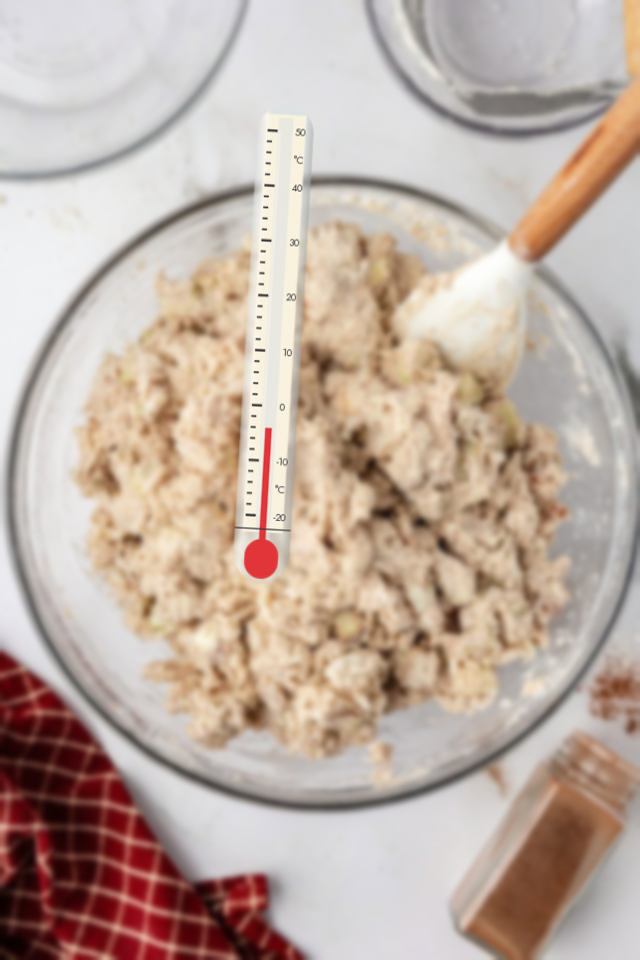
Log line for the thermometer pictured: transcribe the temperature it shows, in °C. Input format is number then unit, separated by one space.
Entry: -4 °C
